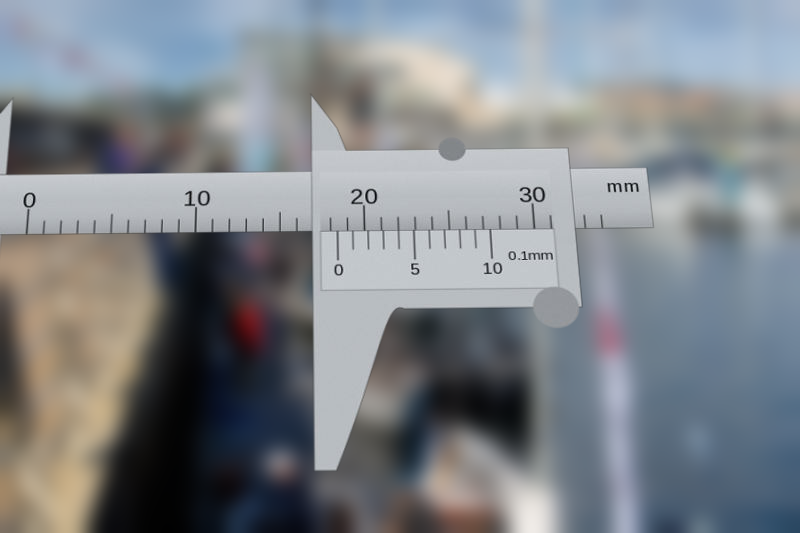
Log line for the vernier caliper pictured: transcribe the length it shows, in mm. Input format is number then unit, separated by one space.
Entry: 18.4 mm
